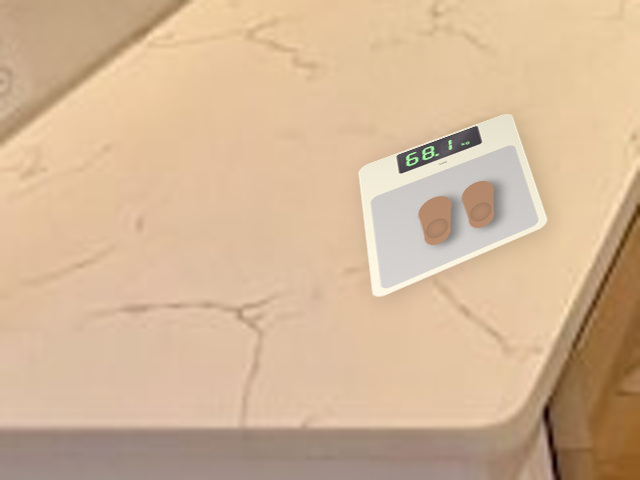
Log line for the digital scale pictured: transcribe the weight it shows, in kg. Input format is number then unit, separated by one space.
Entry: 68.1 kg
